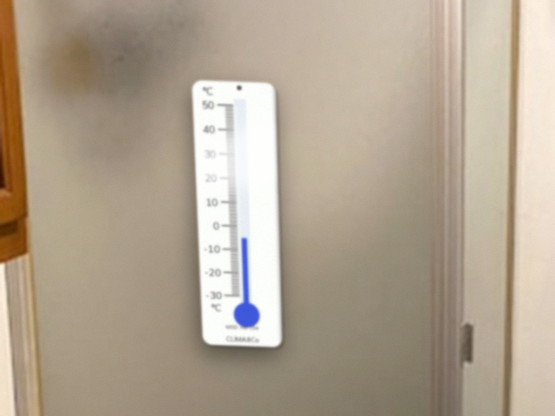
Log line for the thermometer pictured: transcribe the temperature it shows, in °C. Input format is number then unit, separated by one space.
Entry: -5 °C
